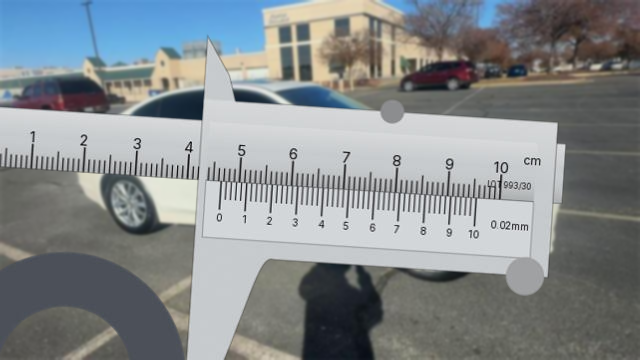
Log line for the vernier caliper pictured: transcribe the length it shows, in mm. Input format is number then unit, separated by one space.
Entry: 46.5 mm
